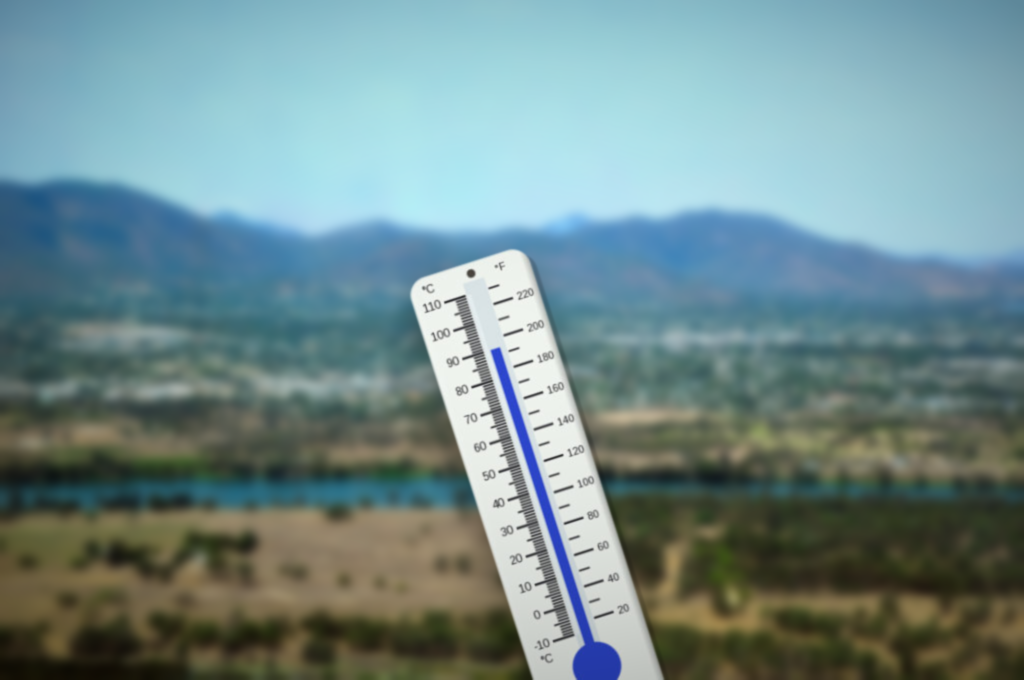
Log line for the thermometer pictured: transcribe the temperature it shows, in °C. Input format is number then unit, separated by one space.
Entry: 90 °C
